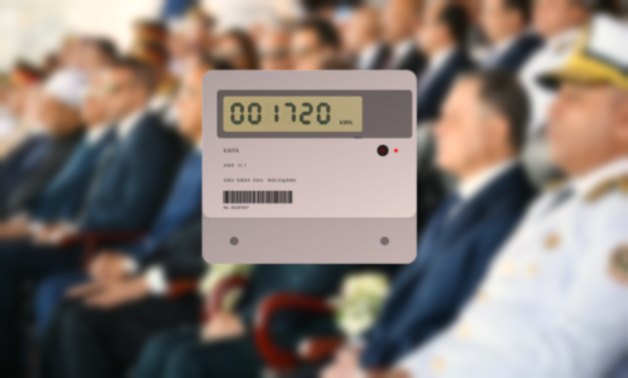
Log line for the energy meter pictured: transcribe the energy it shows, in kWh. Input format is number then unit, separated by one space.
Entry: 1720 kWh
